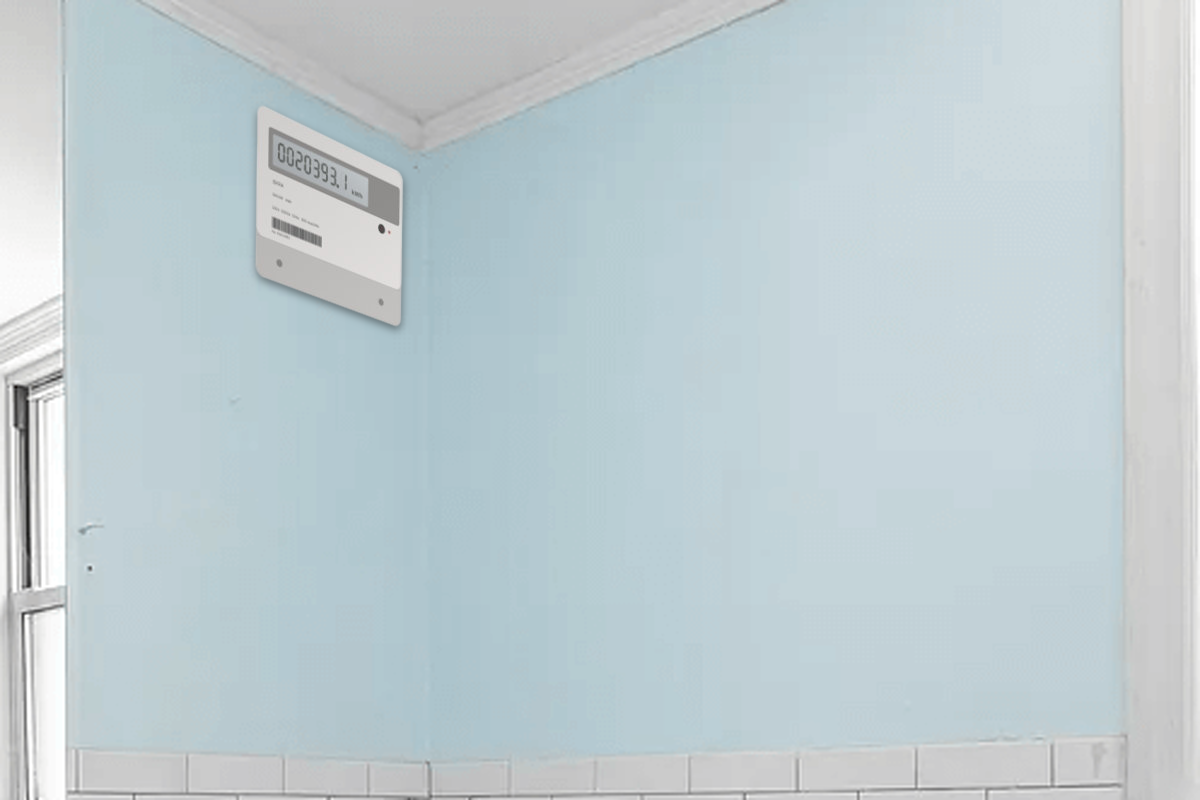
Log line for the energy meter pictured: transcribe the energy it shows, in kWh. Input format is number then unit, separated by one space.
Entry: 20393.1 kWh
